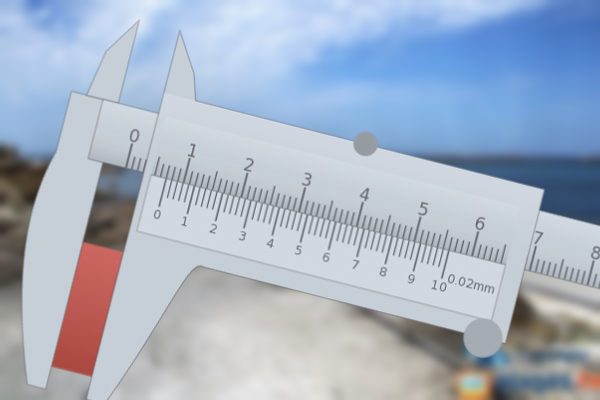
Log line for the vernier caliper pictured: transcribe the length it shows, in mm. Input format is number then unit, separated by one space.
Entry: 7.0 mm
